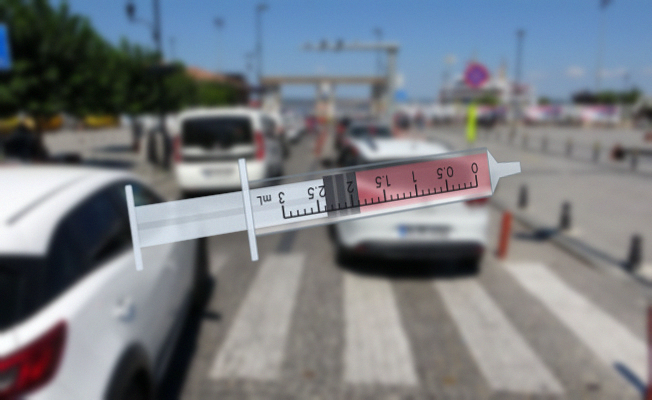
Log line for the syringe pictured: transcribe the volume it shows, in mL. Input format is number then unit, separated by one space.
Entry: 1.9 mL
